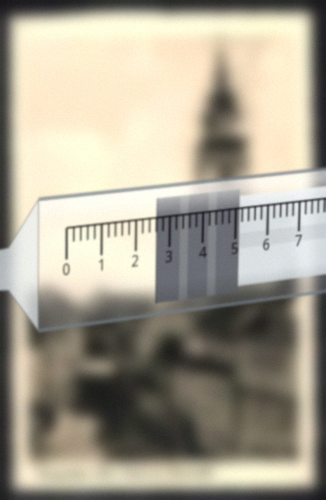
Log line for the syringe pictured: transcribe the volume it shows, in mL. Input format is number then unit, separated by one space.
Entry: 2.6 mL
